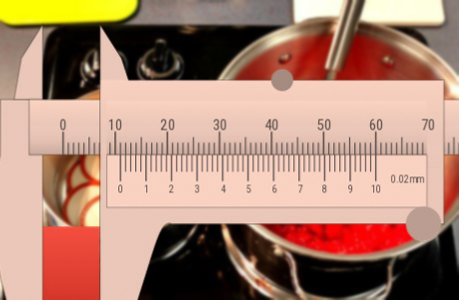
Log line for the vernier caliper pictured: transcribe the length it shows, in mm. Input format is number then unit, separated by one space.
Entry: 11.0 mm
